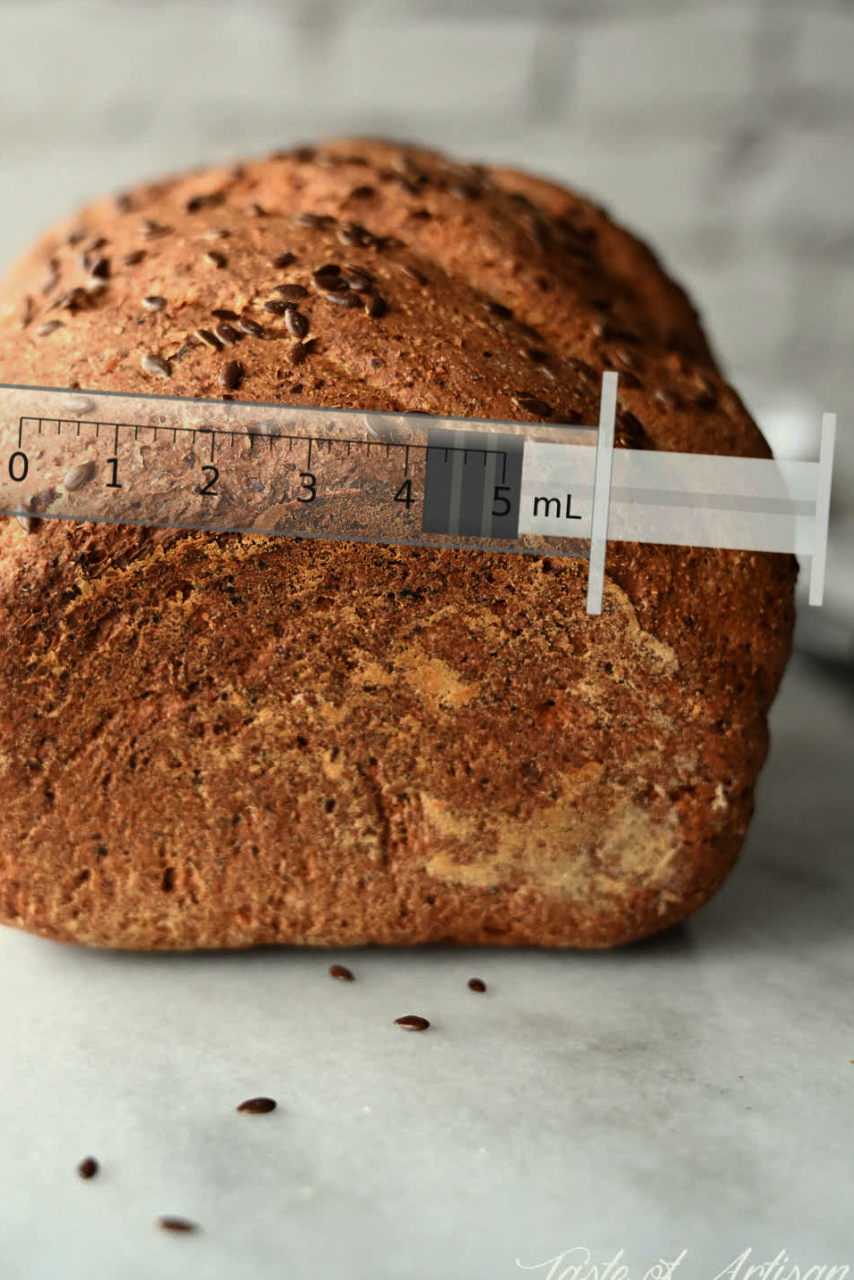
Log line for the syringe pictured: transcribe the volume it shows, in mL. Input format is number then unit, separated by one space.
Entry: 4.2 mL
